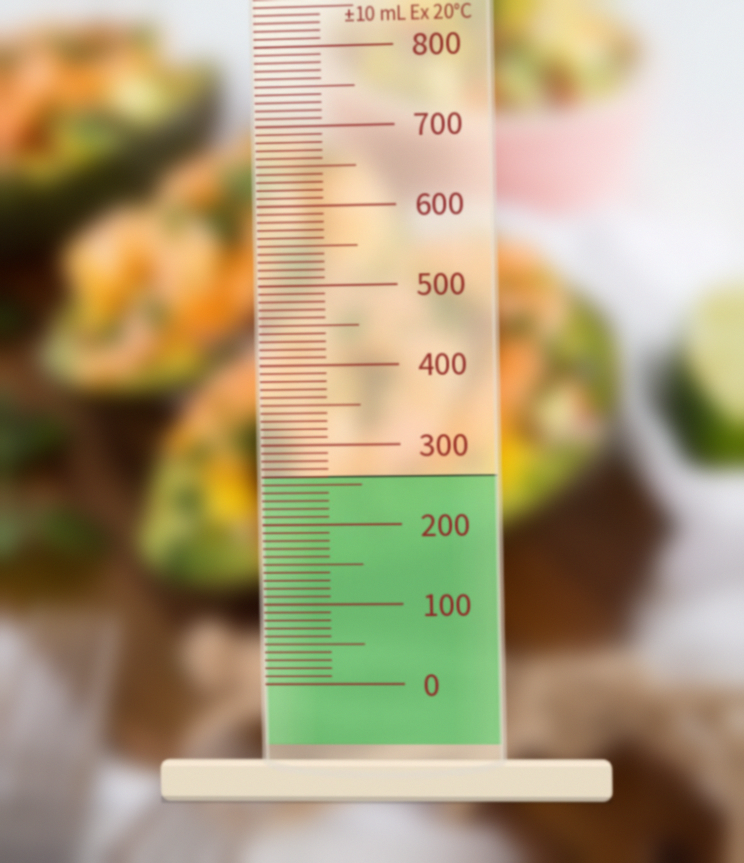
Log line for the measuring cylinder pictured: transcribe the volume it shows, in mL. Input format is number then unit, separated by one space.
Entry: 260 mL
